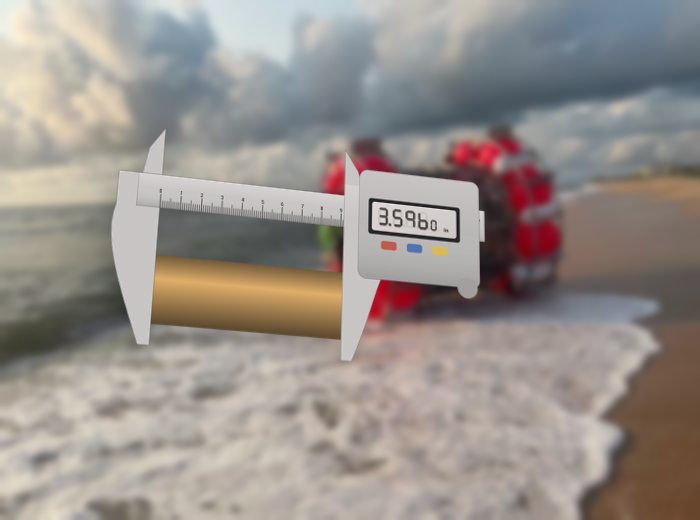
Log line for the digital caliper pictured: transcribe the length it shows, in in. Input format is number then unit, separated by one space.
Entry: 3.5960 in
